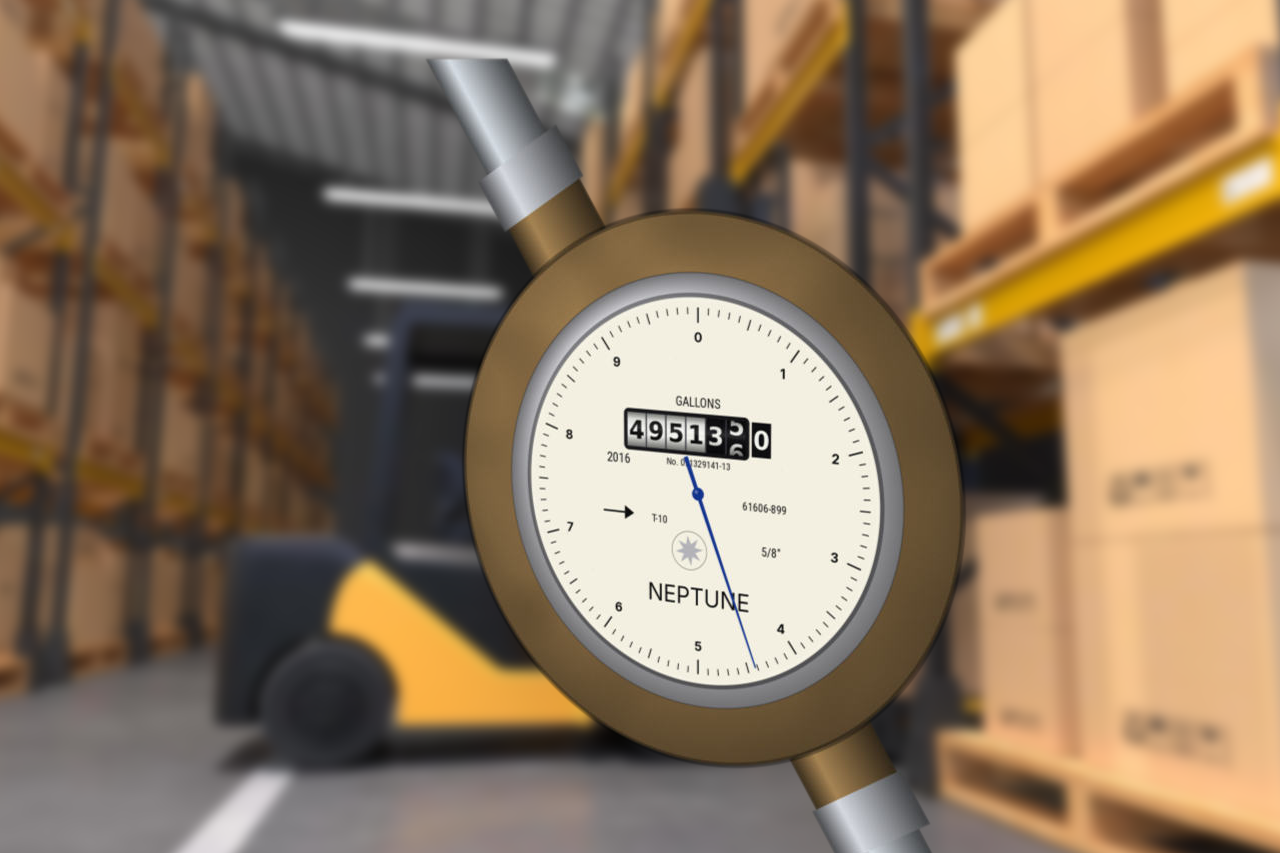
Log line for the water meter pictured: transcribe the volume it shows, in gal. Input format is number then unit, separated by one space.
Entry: 4951354.4 gal
